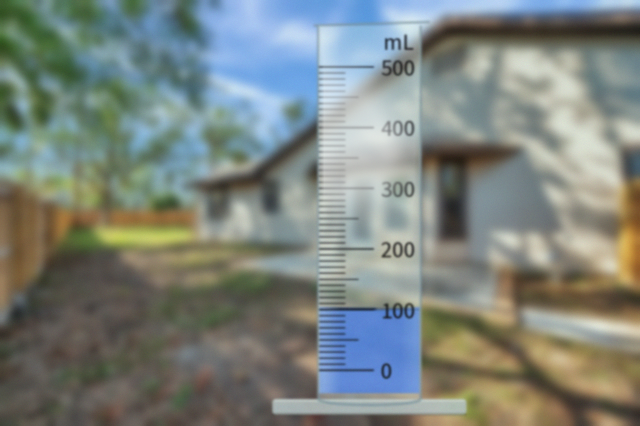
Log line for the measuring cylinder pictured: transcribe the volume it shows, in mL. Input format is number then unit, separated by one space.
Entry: 100 mL
